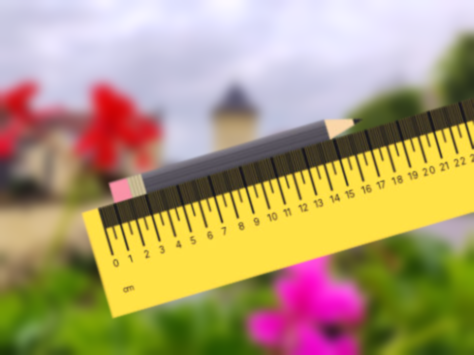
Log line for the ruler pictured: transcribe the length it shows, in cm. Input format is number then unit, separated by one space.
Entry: 16 cm
